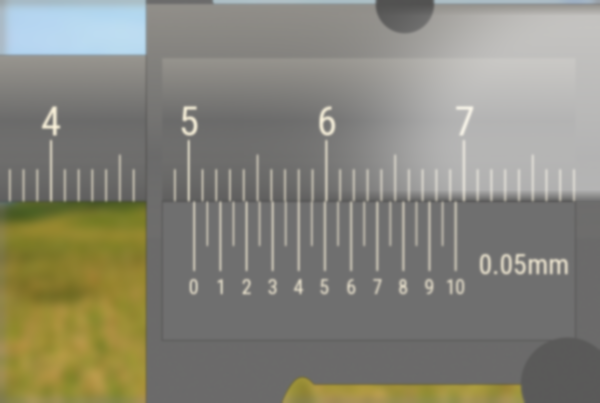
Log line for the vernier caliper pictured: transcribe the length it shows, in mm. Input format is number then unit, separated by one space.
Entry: 50.4 mm
